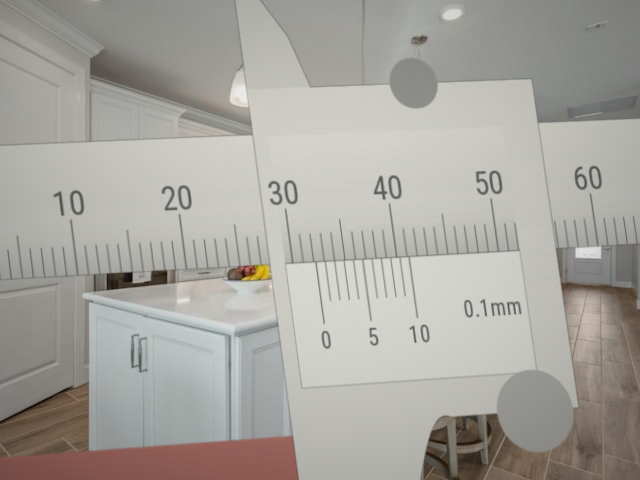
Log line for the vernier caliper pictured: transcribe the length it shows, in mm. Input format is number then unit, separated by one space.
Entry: 32.2 mm
